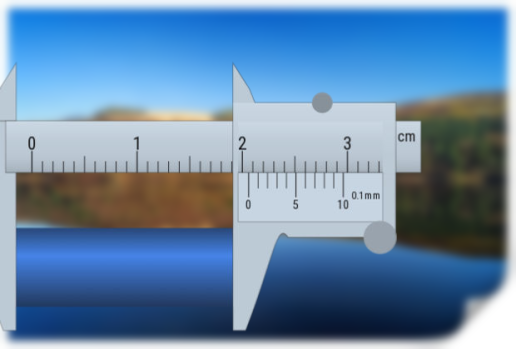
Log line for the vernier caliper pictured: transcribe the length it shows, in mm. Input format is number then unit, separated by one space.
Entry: 20.6 mm
